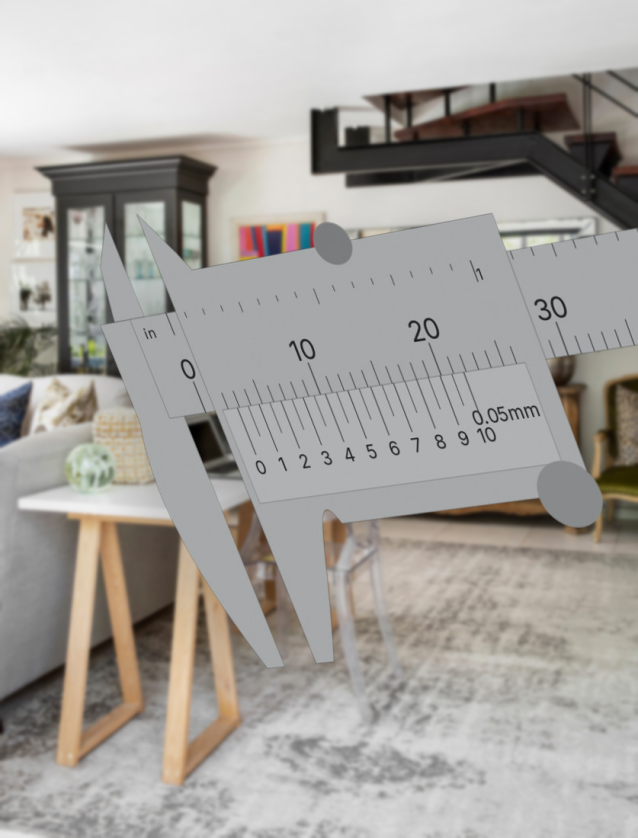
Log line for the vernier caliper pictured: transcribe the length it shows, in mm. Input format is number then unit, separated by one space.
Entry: 2.8 mm
